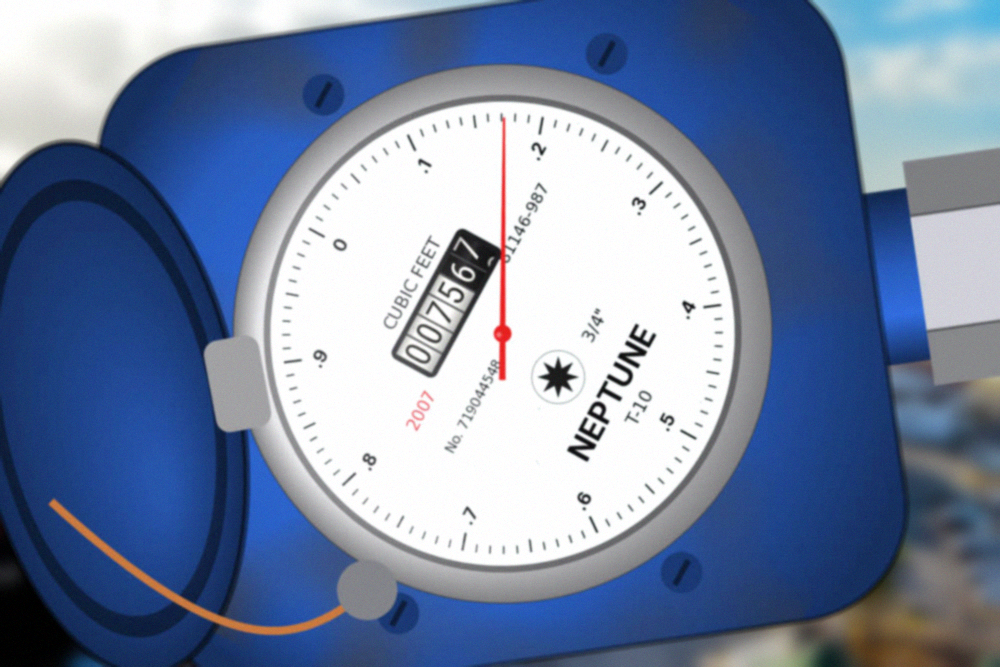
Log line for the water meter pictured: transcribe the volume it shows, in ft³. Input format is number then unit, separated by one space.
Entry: 7567.17 ft³
